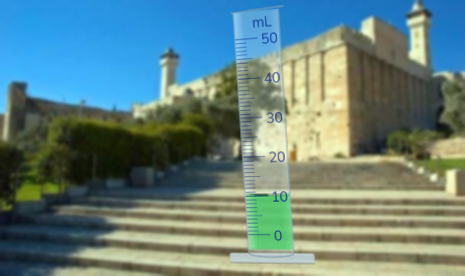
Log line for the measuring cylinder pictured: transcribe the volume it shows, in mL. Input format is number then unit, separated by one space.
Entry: 10 mL
